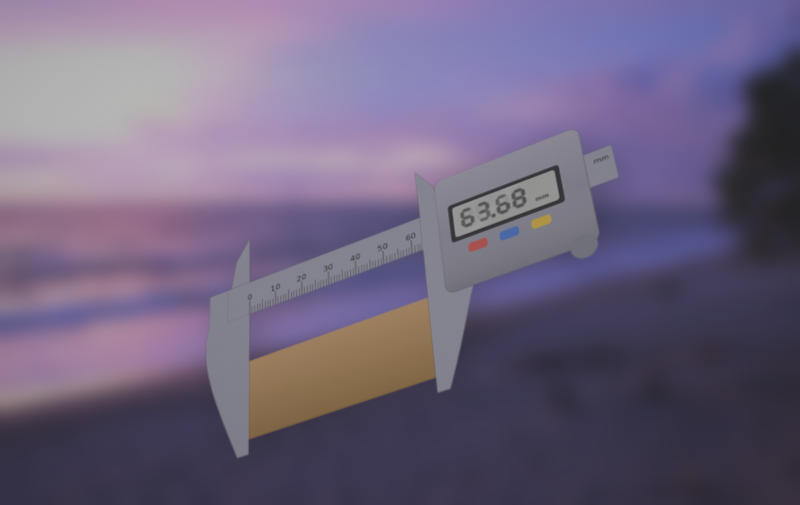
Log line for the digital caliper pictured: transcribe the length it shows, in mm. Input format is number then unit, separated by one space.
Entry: 63.68 mm
